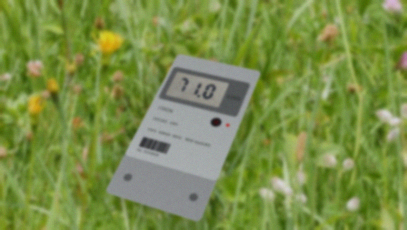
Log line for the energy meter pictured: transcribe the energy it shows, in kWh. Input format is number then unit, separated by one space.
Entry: 71.0 kWh
